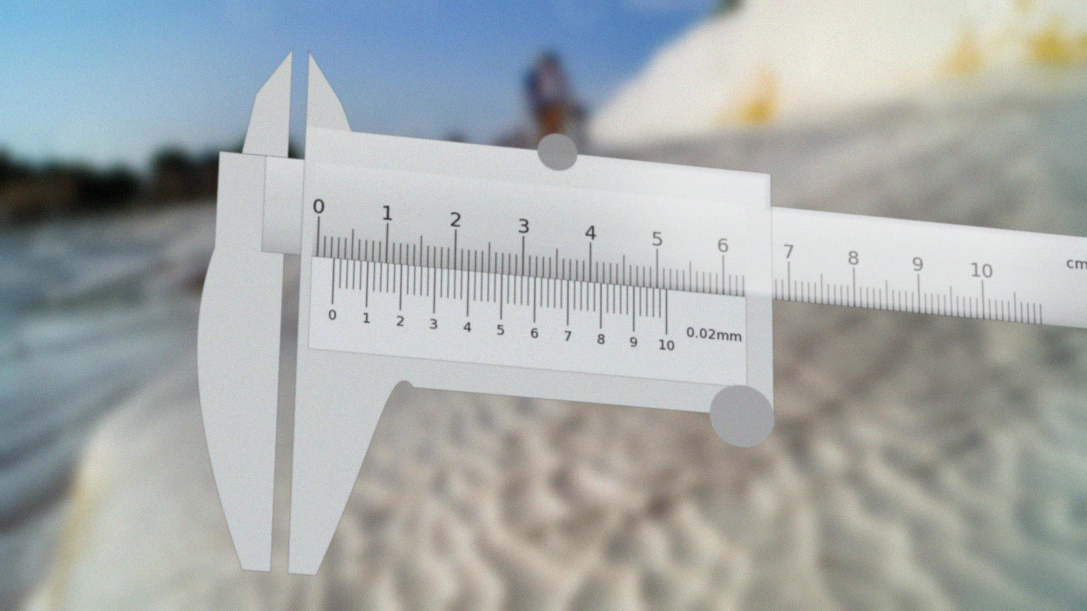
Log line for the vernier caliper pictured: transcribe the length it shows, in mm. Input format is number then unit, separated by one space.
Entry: 2.4 mm
